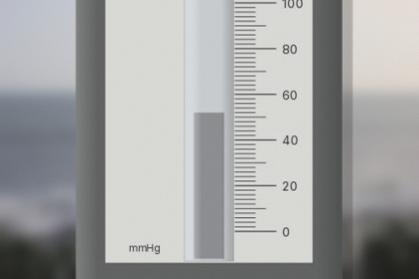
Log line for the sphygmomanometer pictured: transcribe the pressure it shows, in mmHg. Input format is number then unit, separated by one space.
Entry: 52 mmHg
